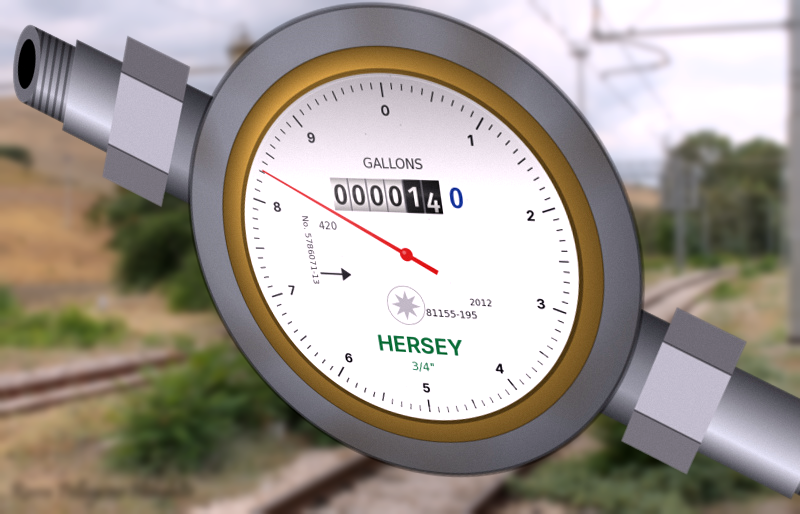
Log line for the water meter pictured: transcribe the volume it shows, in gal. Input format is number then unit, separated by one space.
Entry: 138.3 gal
